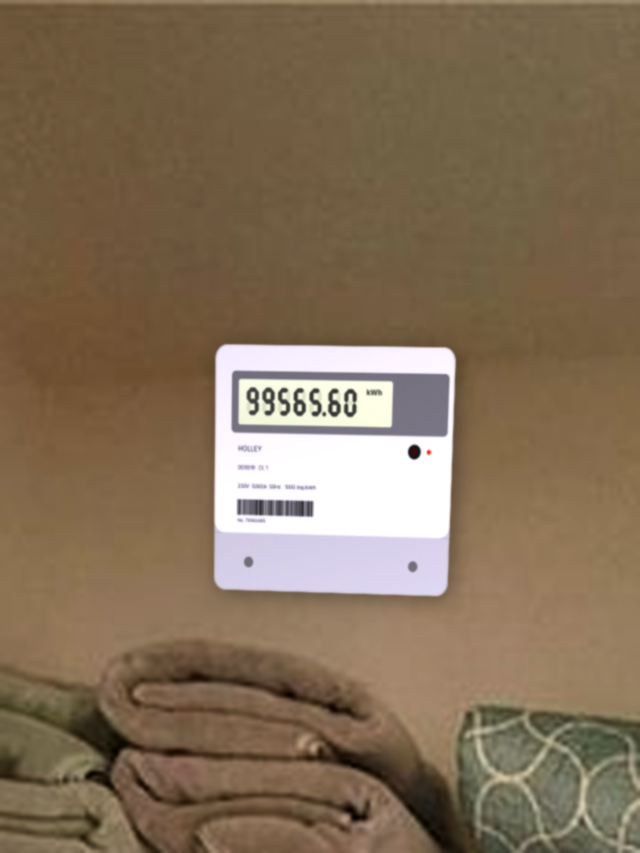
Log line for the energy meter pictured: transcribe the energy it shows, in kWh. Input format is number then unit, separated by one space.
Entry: 99565.60 kWh
